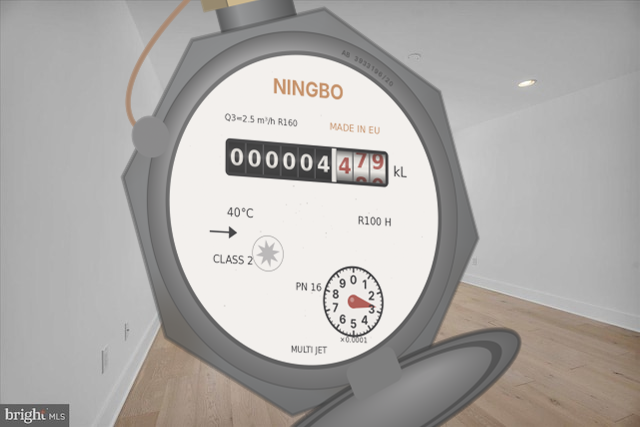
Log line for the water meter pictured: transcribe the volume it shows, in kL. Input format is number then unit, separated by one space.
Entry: 4.4792 kL
